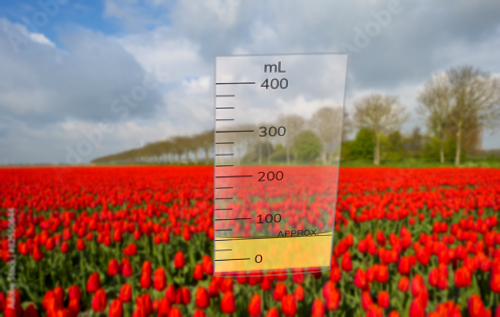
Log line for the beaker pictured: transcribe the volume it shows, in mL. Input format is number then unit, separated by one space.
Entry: 50 mL
